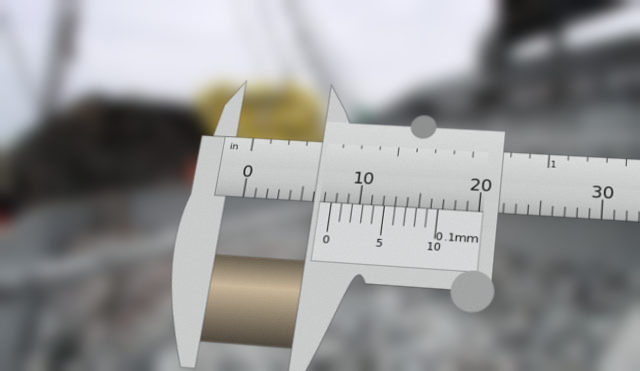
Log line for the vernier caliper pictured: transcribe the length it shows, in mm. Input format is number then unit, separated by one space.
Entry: 7.6 mm
